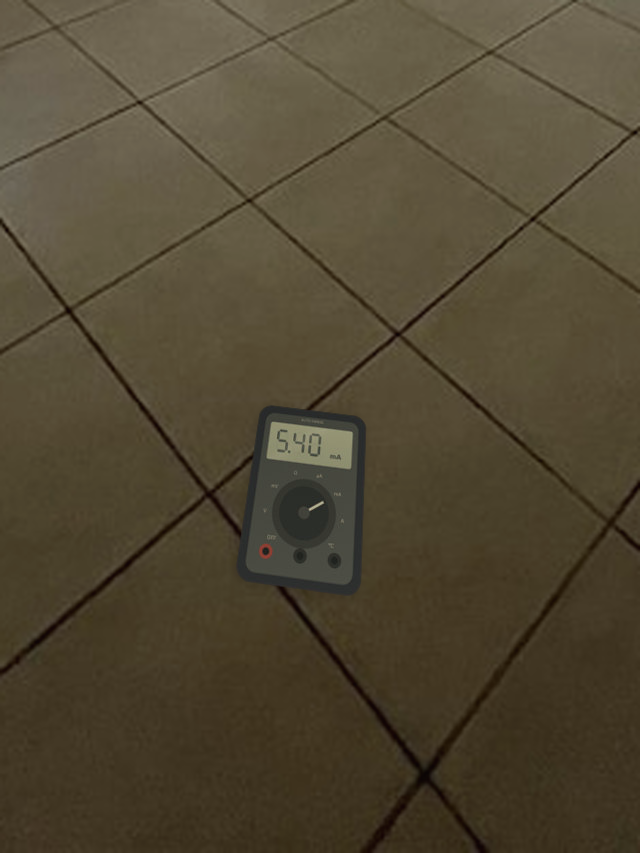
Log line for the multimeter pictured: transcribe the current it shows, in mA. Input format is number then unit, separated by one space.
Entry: 5.40 mA
